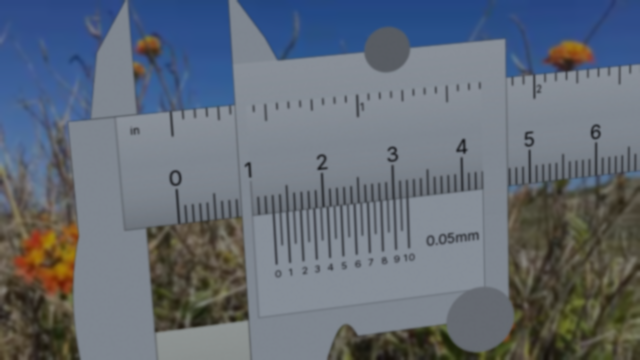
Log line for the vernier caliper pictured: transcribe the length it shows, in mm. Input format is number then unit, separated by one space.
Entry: 13.0 mm
